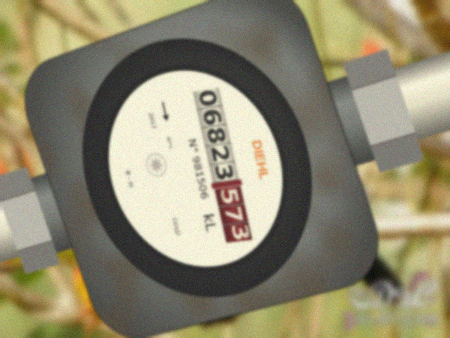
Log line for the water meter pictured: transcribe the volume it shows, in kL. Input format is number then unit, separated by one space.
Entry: 6823.573 kL
